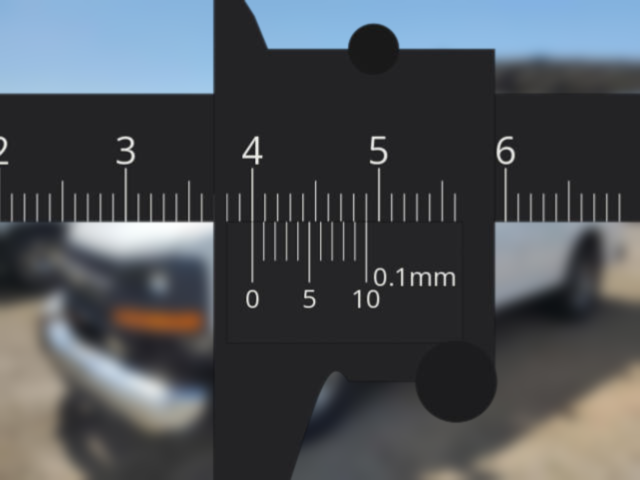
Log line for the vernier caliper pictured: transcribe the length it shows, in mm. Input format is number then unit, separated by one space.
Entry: 40.0 mm
